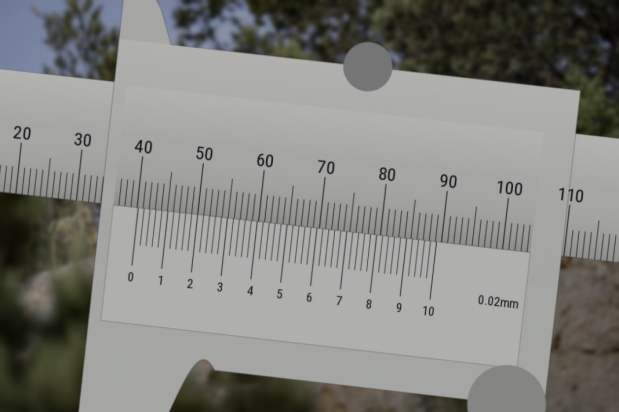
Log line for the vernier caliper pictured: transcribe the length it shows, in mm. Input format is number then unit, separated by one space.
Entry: 40.2 mm
